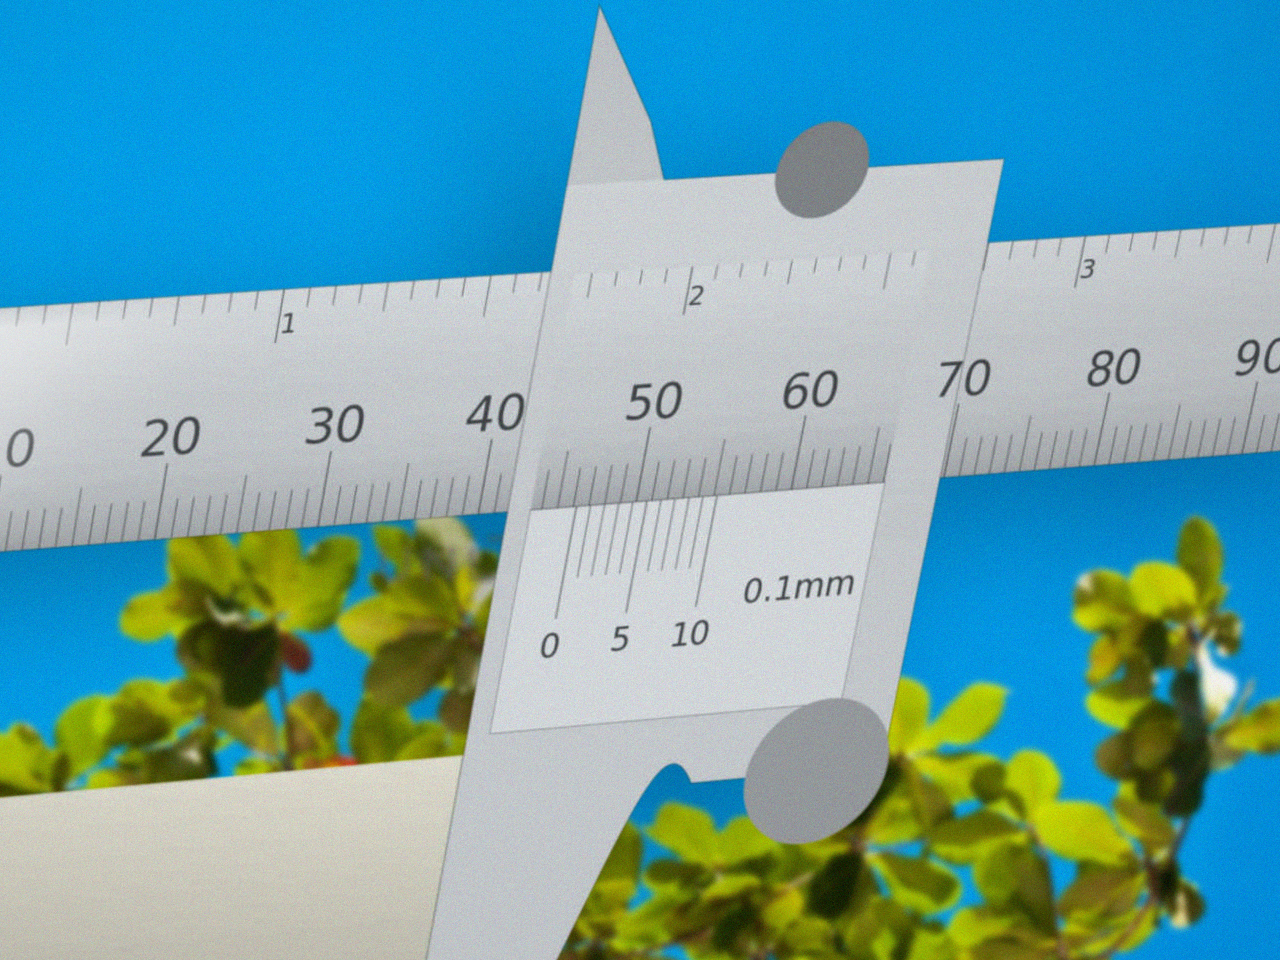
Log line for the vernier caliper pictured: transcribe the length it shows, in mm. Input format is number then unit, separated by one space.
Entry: 46.2 mm
